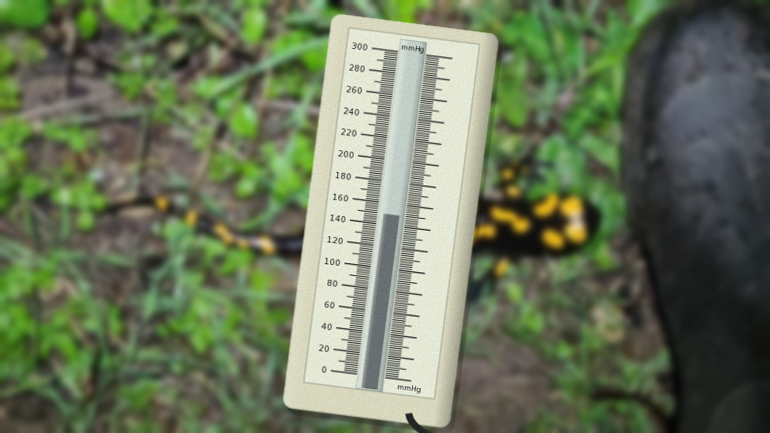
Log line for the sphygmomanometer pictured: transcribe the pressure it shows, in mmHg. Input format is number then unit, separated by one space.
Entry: 150 mmHg
